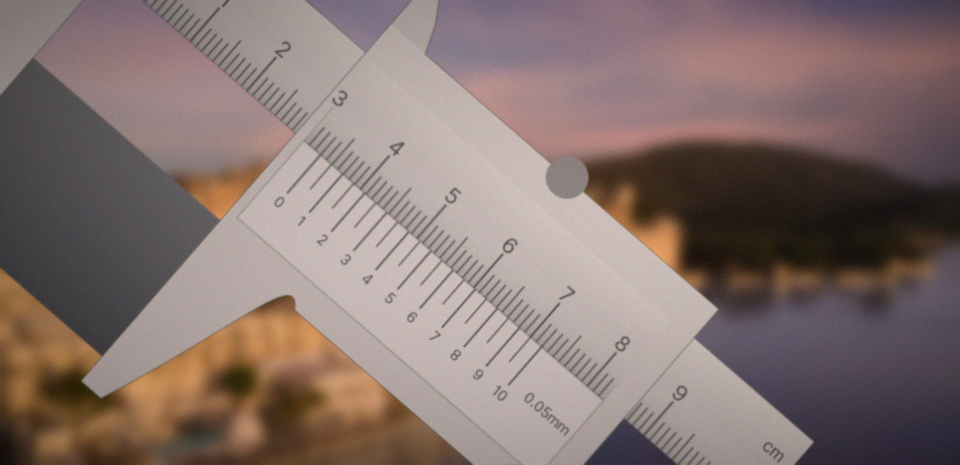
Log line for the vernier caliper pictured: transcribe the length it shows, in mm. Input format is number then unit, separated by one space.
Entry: 33.0 mm
